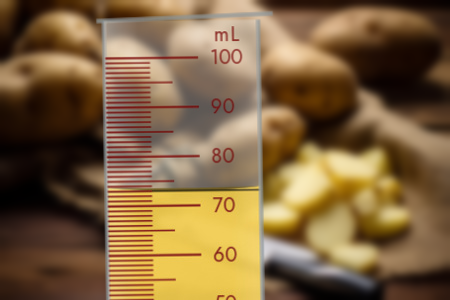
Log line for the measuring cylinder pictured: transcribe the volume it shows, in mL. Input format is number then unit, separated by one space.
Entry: 73 mL
